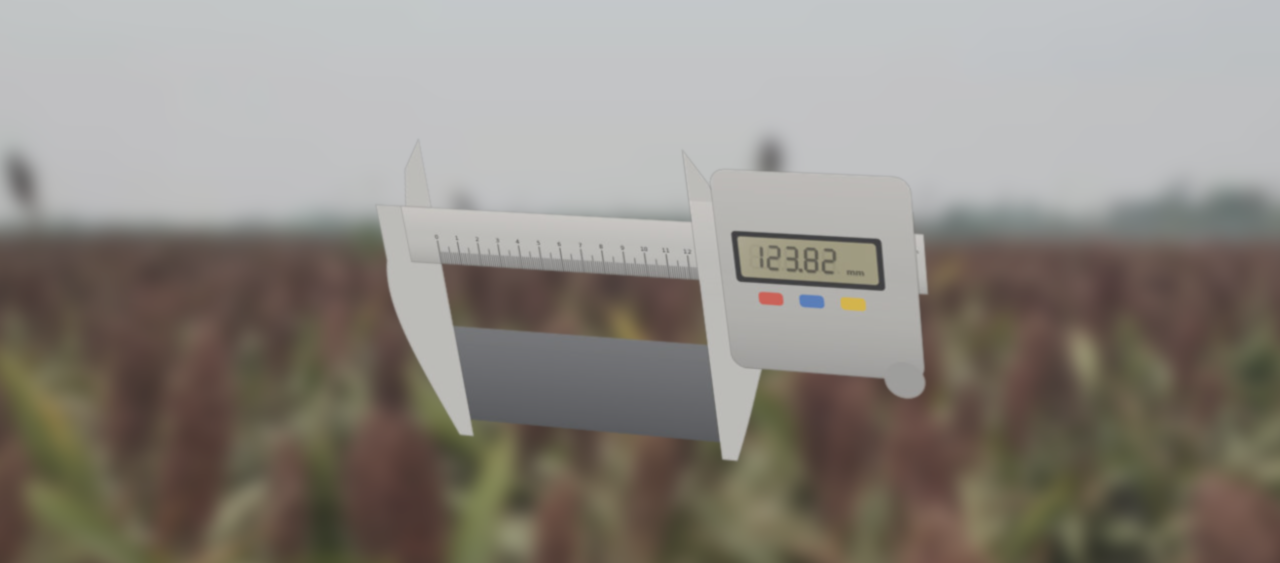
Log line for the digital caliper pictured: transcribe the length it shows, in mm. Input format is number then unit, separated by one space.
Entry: 123.82 mm
